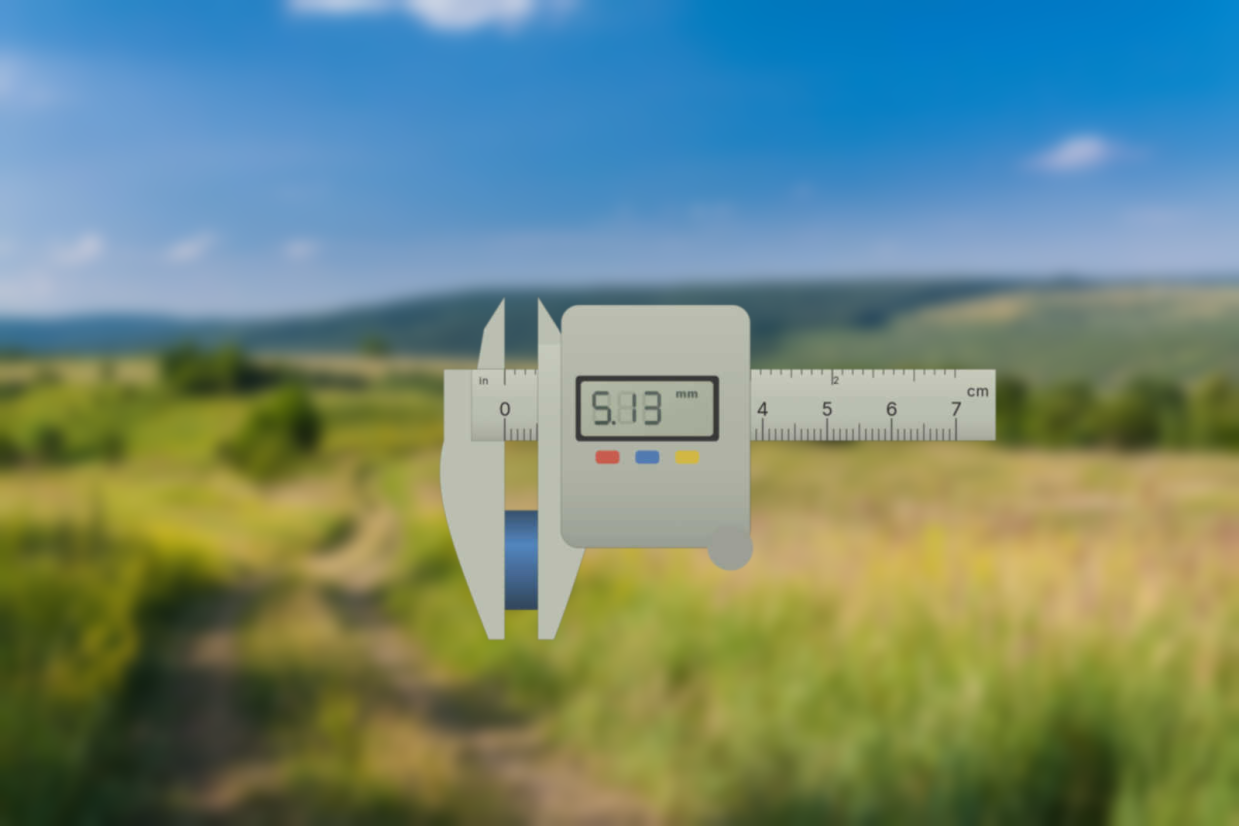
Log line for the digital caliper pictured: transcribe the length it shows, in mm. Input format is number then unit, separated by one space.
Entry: 5.13 mm
